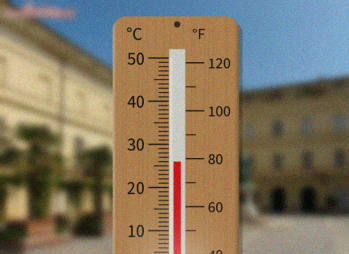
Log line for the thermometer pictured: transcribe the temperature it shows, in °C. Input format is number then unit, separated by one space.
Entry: 26 °C
